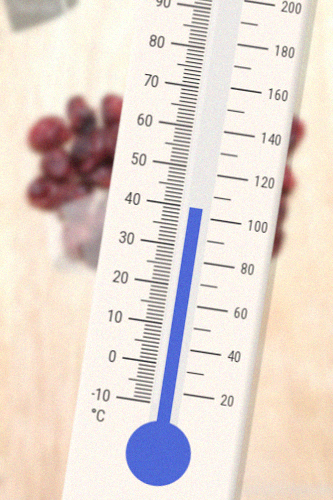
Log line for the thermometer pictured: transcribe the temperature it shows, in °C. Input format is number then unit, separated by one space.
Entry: 40 °C
